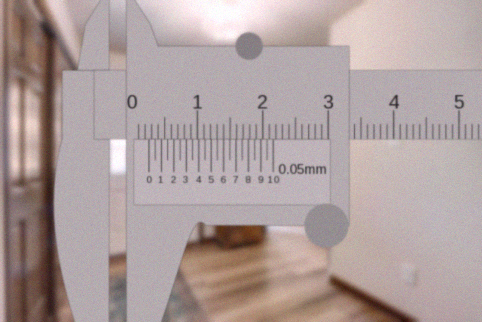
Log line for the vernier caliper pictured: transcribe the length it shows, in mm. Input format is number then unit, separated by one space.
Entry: 2.6 mm
